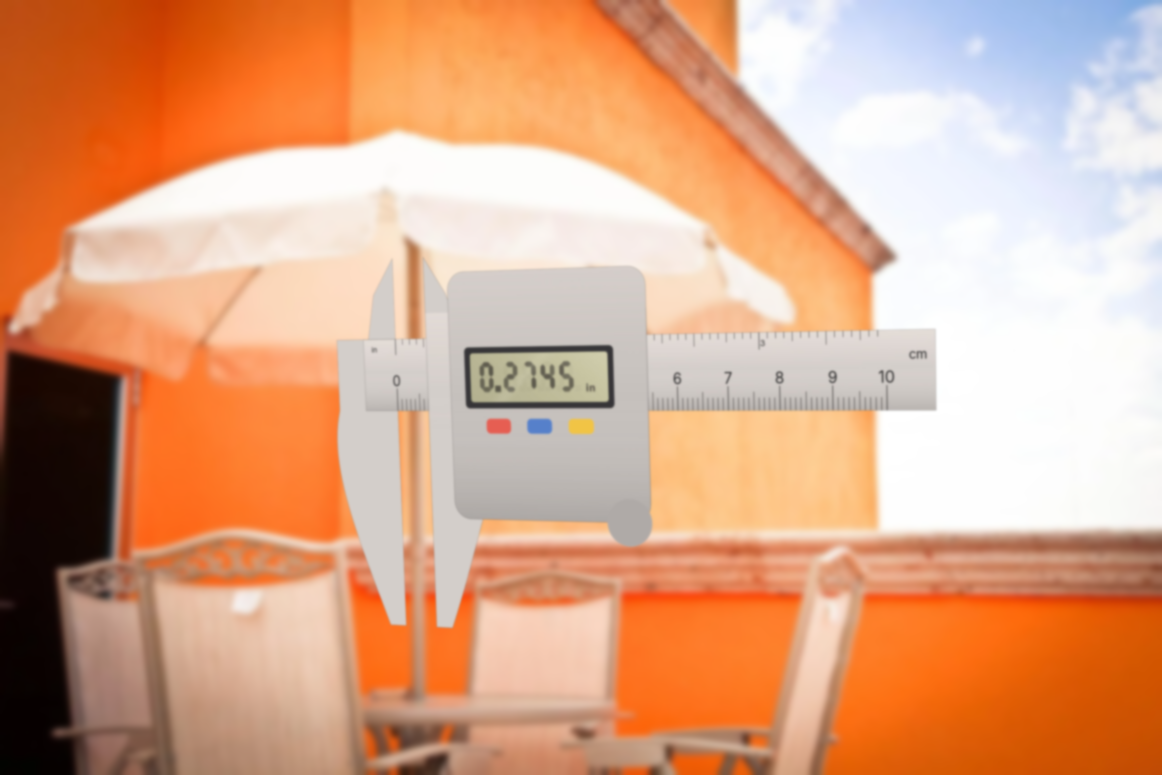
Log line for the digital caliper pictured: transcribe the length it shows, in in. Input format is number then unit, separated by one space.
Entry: 0.2745 in
